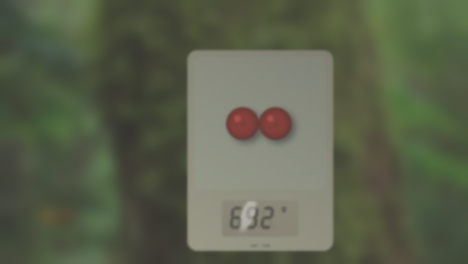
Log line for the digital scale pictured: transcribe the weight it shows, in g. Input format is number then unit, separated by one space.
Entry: 692 g
